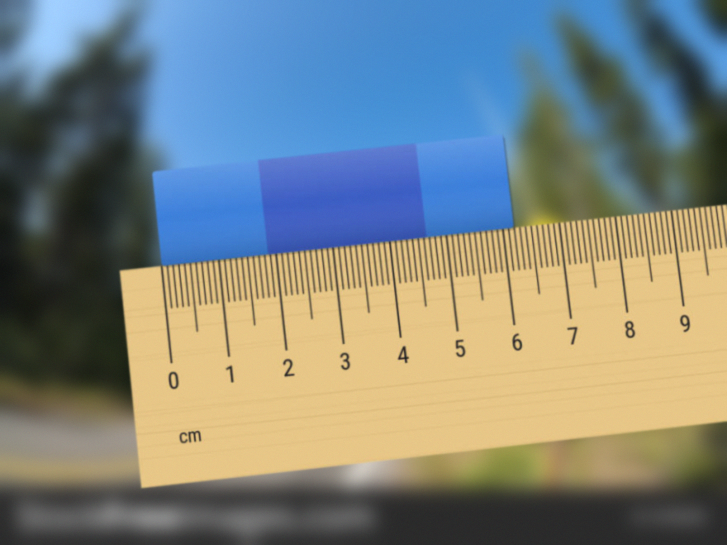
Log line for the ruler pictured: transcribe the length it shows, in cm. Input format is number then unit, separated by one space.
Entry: 6.2 cm
